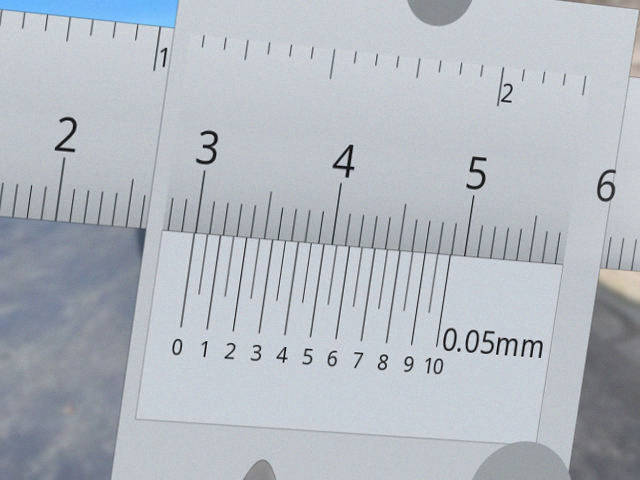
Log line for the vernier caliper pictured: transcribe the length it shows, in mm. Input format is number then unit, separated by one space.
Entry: 29.9 mm
